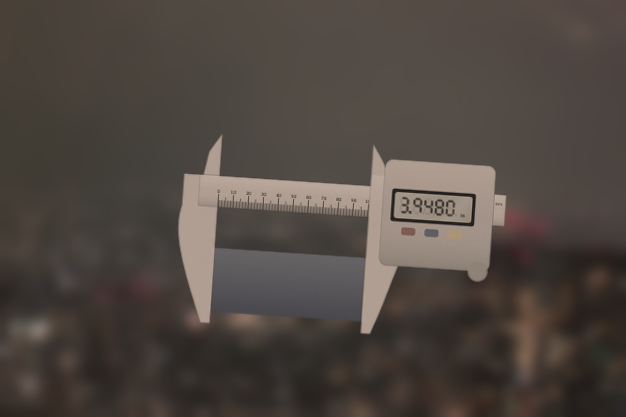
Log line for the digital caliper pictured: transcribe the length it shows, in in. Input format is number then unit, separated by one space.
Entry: 3.9480 in
